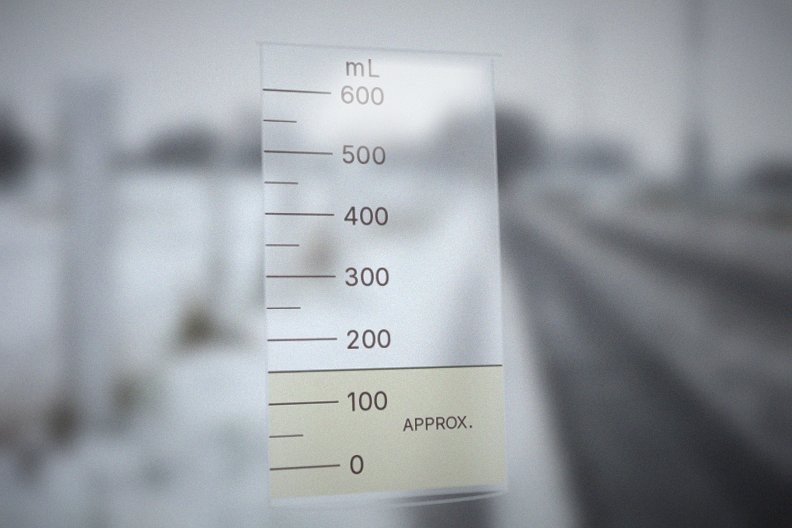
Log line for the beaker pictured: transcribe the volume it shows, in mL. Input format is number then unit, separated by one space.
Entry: 150 mL
